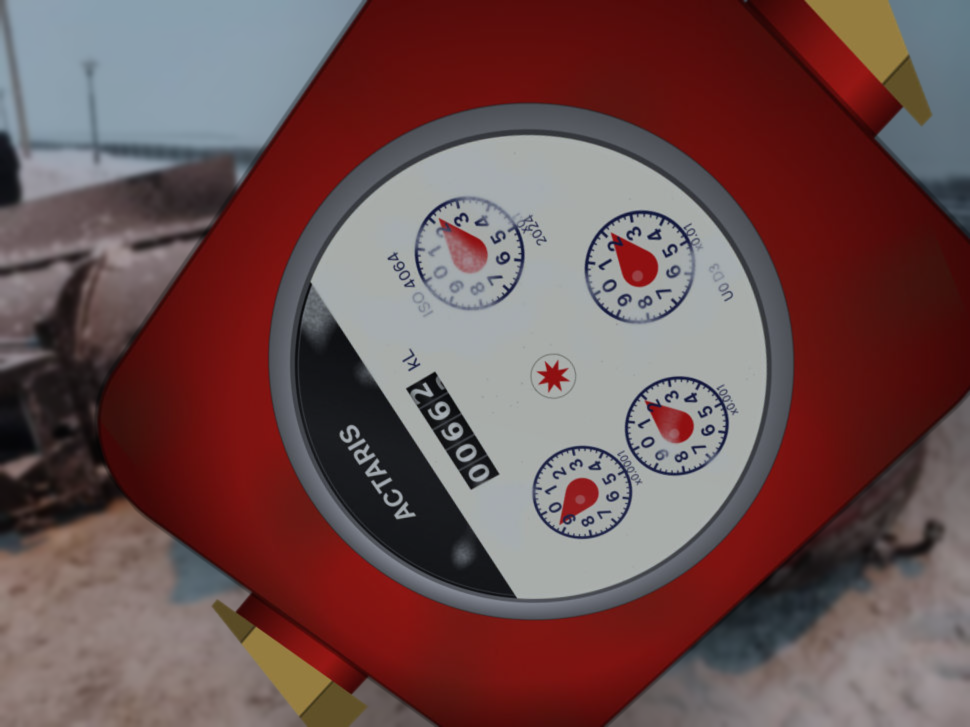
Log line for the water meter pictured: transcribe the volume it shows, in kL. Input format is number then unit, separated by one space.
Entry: 662.2219 kL
